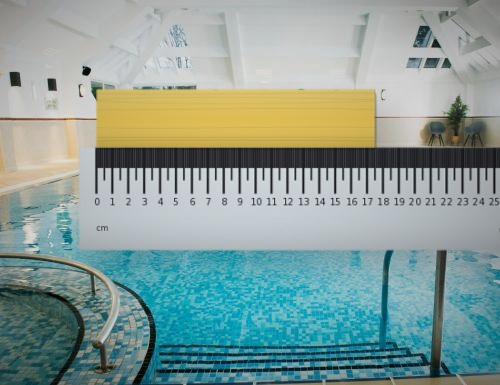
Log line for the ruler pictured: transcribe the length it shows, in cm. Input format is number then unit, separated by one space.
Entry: 17.5 cm
